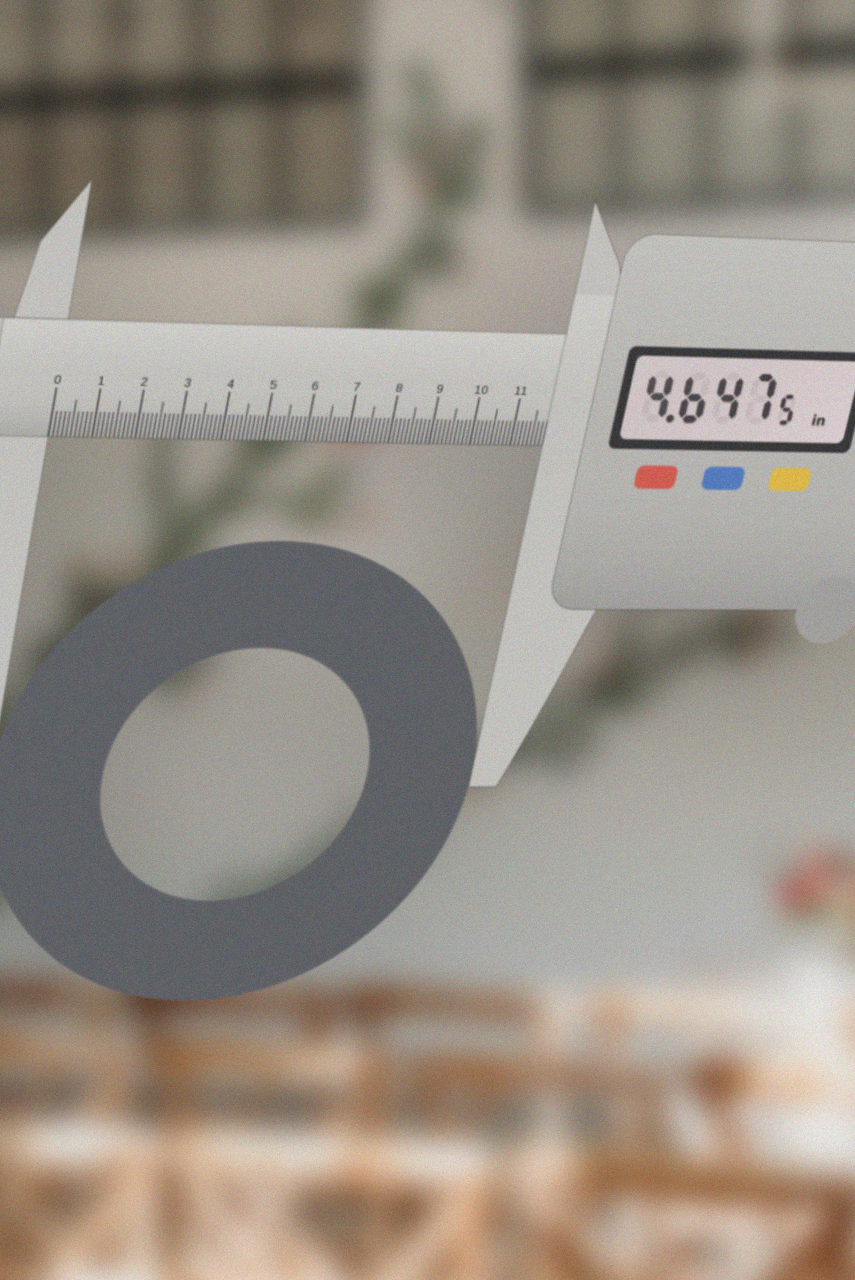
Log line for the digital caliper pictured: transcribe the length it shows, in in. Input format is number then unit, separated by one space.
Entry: 4.6475 in
